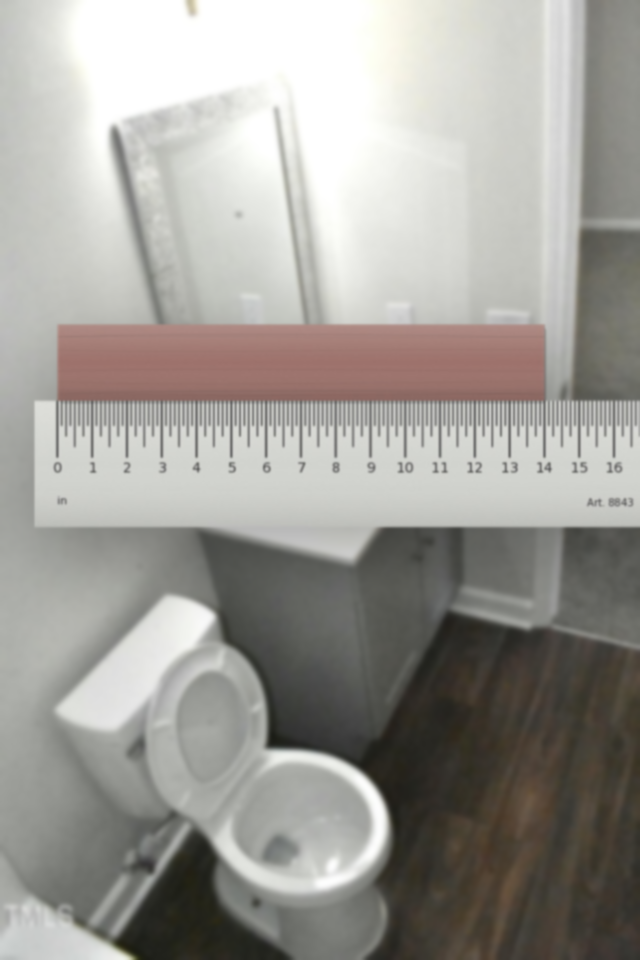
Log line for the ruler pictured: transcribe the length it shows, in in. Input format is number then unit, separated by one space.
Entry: 14 in
